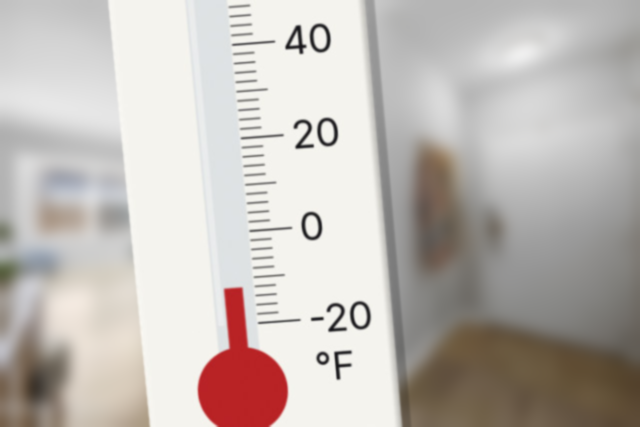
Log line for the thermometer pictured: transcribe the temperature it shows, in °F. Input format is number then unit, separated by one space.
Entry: -12 °F
